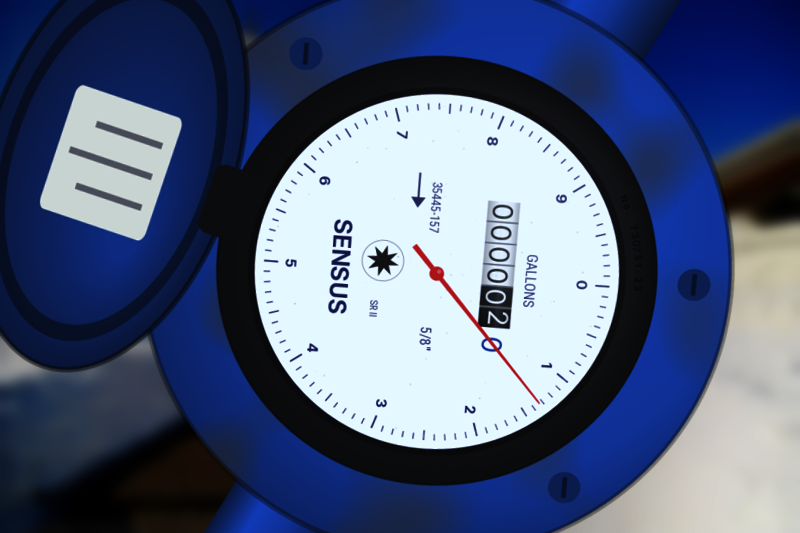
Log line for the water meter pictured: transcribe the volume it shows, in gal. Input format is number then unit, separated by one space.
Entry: 21.3 gal
